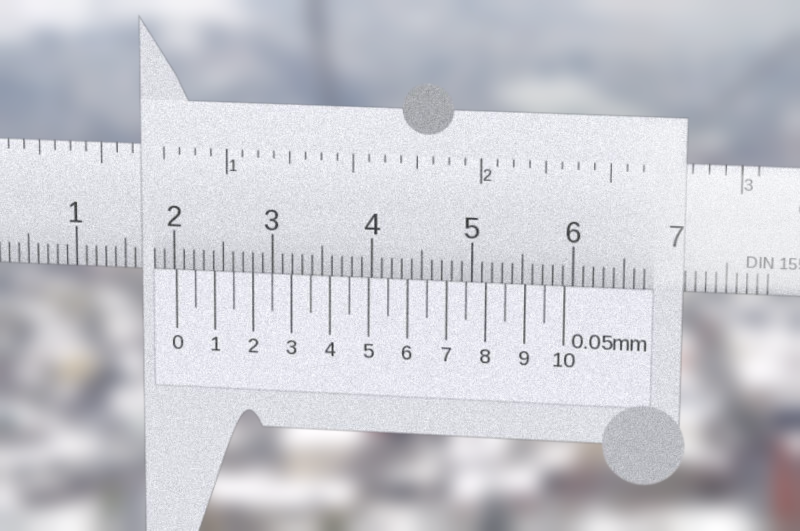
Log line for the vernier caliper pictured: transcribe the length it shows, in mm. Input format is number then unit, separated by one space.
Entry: 20.2 mm
